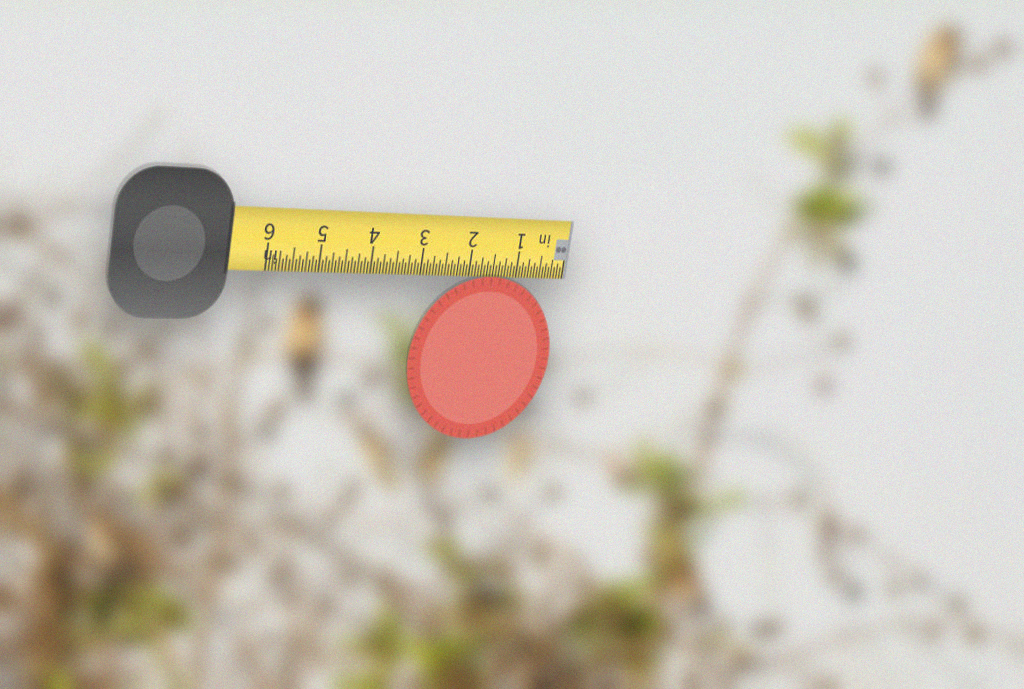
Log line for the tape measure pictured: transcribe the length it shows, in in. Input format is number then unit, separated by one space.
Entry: 3 in
